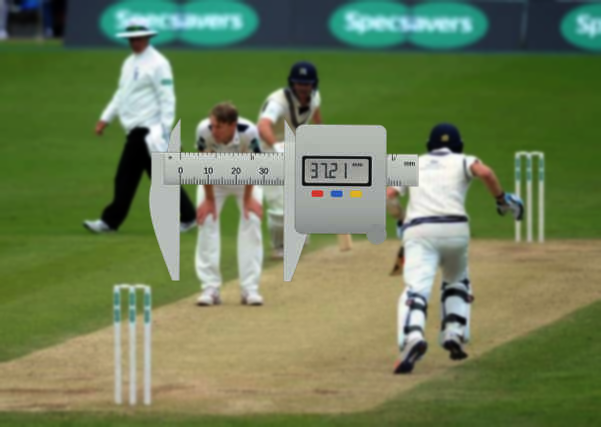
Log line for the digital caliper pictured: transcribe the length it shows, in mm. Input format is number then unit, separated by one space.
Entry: 37.21 mm
